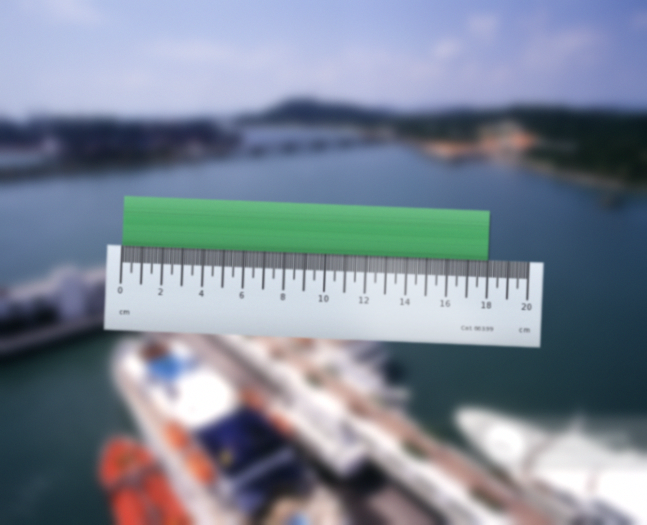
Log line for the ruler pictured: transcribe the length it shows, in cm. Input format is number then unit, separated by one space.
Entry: 18 cm
